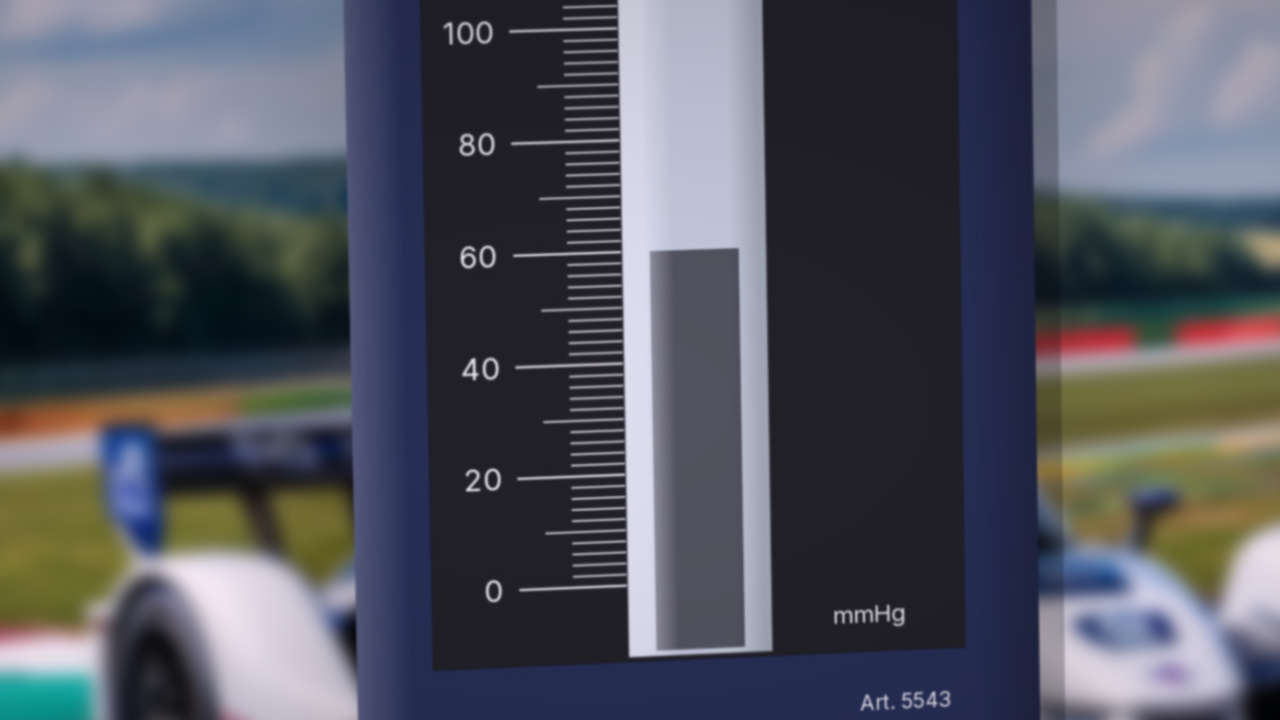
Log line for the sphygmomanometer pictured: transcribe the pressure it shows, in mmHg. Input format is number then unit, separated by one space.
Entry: 60 mmHg
